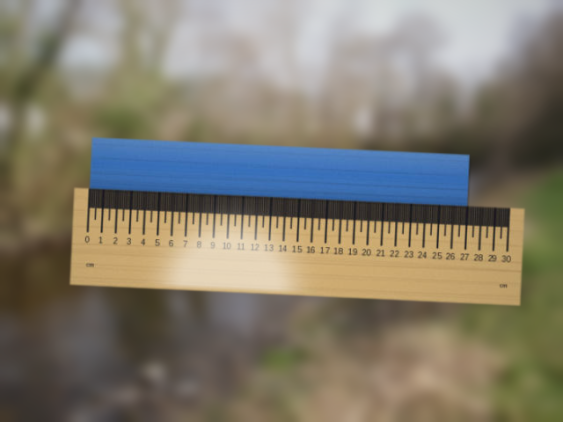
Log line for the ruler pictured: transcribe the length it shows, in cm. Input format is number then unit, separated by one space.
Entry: 27 cm
